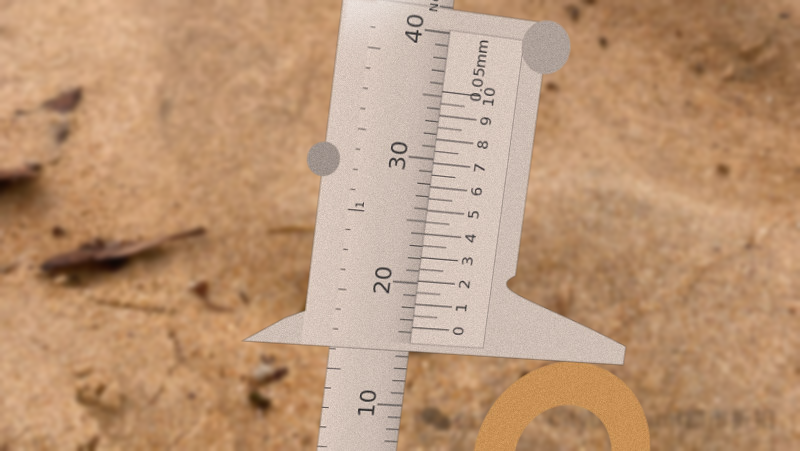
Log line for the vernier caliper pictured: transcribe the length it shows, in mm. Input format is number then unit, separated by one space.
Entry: 16.4 mm
